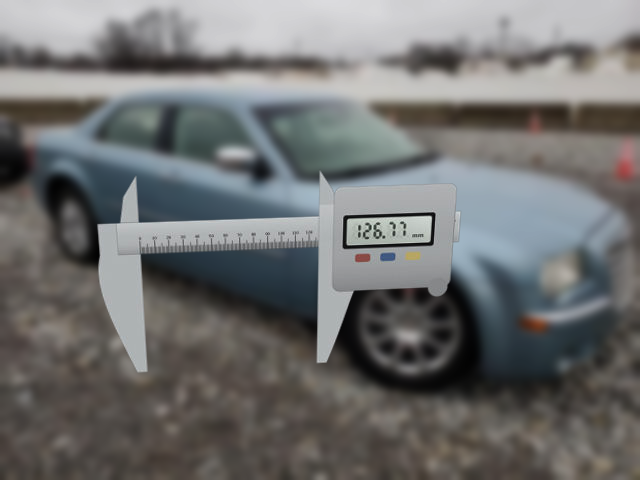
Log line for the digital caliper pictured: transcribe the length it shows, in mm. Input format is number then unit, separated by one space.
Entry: 126.77 mm
